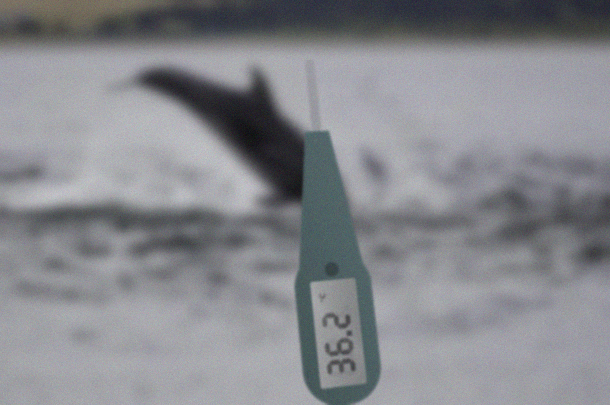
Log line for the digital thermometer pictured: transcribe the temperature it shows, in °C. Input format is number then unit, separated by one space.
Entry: 36.2 °C
